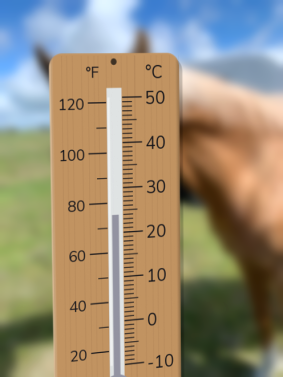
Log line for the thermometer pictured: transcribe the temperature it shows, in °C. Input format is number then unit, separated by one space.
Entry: 24 °C
